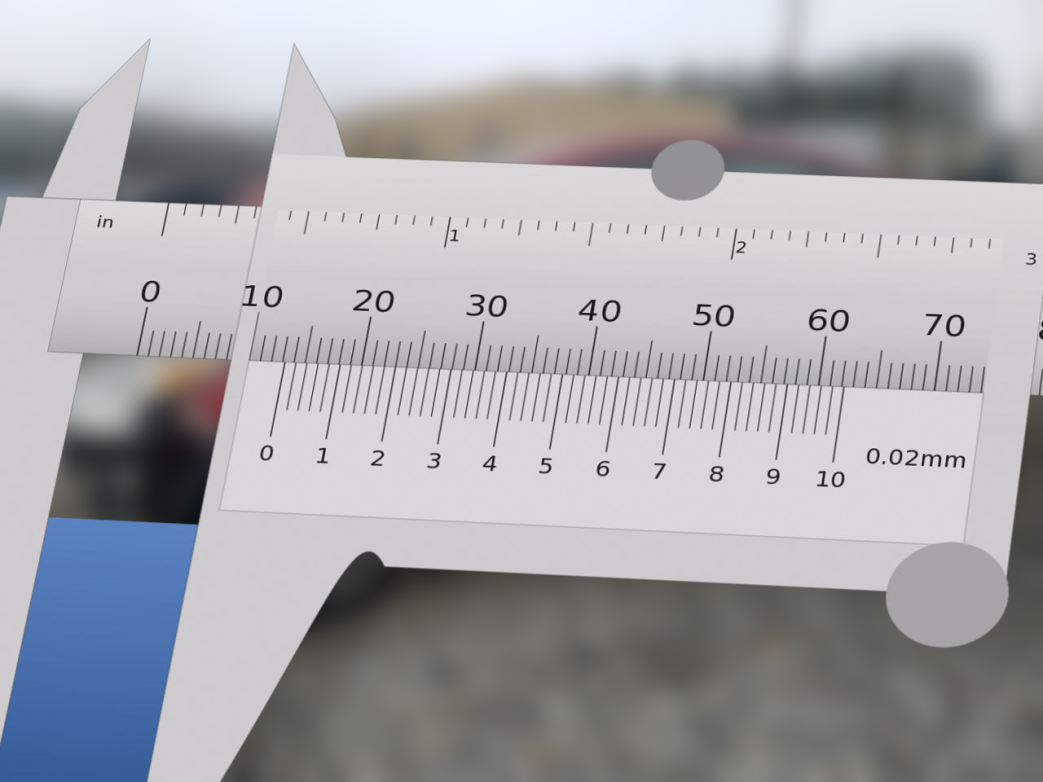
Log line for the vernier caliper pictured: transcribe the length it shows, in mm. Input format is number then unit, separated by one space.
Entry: 13.2 mm
